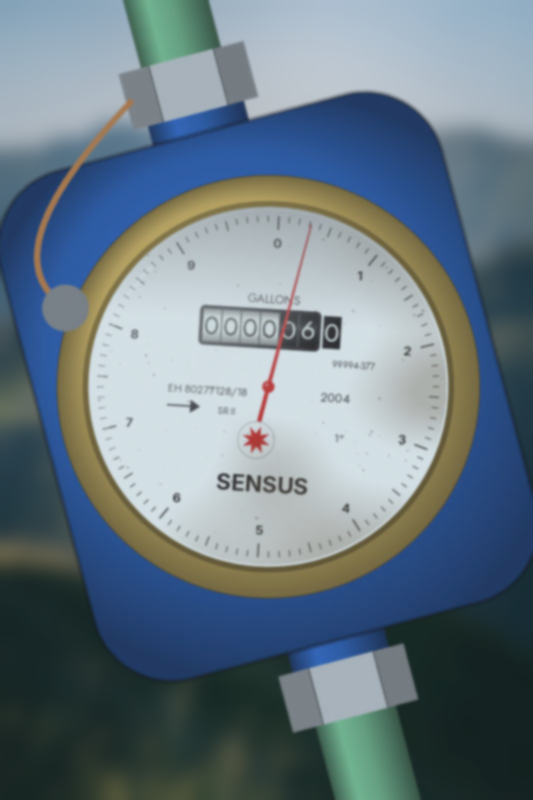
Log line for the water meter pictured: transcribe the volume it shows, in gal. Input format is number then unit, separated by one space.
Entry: 60.3 gal
